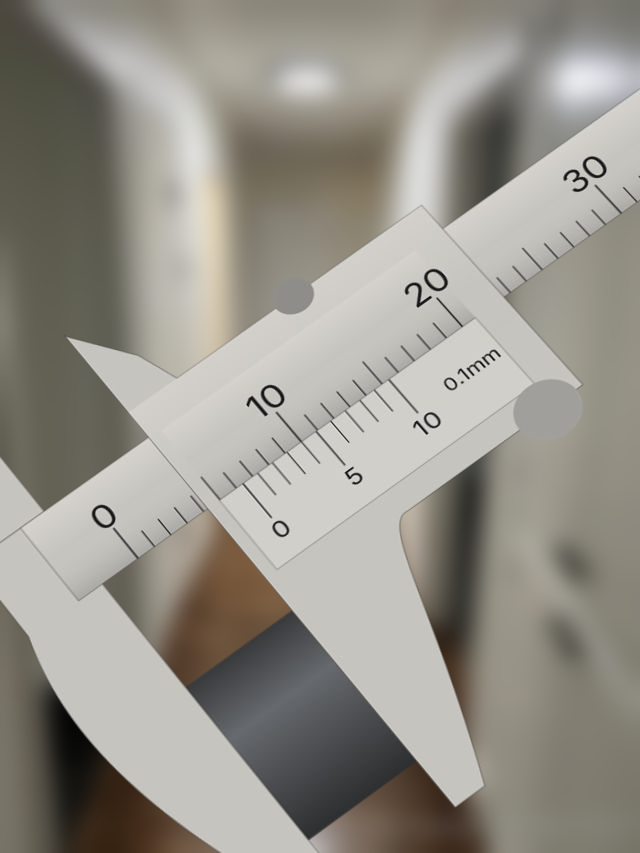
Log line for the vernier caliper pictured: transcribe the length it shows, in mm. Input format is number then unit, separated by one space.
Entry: 6.4 mm
